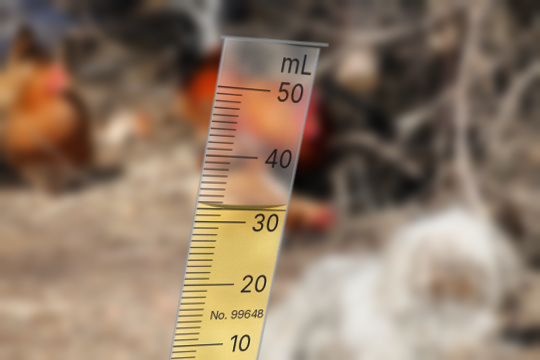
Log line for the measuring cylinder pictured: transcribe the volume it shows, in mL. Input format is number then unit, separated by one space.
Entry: 32 mL
